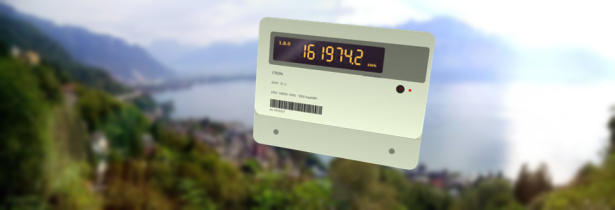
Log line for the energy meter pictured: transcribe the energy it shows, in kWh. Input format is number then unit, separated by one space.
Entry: 161974.2 kWh
